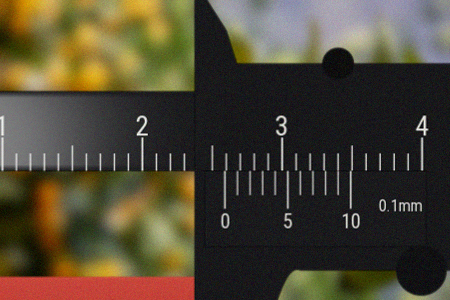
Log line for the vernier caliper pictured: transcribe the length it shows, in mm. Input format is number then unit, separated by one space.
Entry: 25.9 mm
